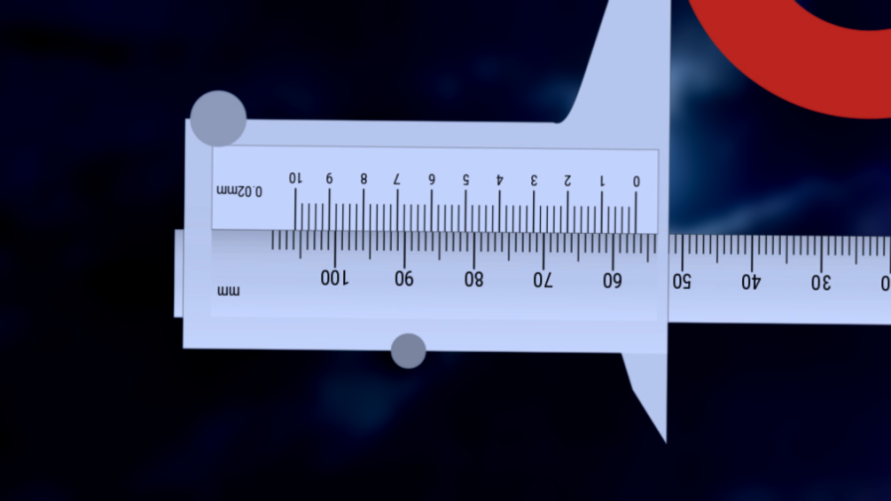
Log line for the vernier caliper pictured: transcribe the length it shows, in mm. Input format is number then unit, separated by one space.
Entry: 56.8 mm
